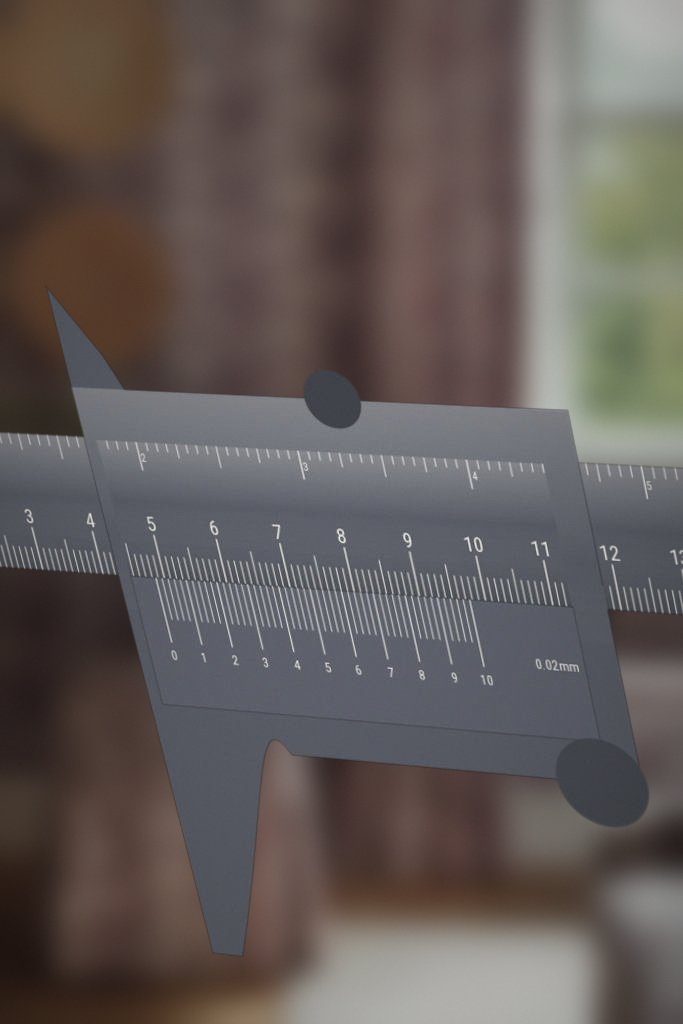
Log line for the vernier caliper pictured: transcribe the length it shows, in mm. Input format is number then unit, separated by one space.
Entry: 48.6 mm
